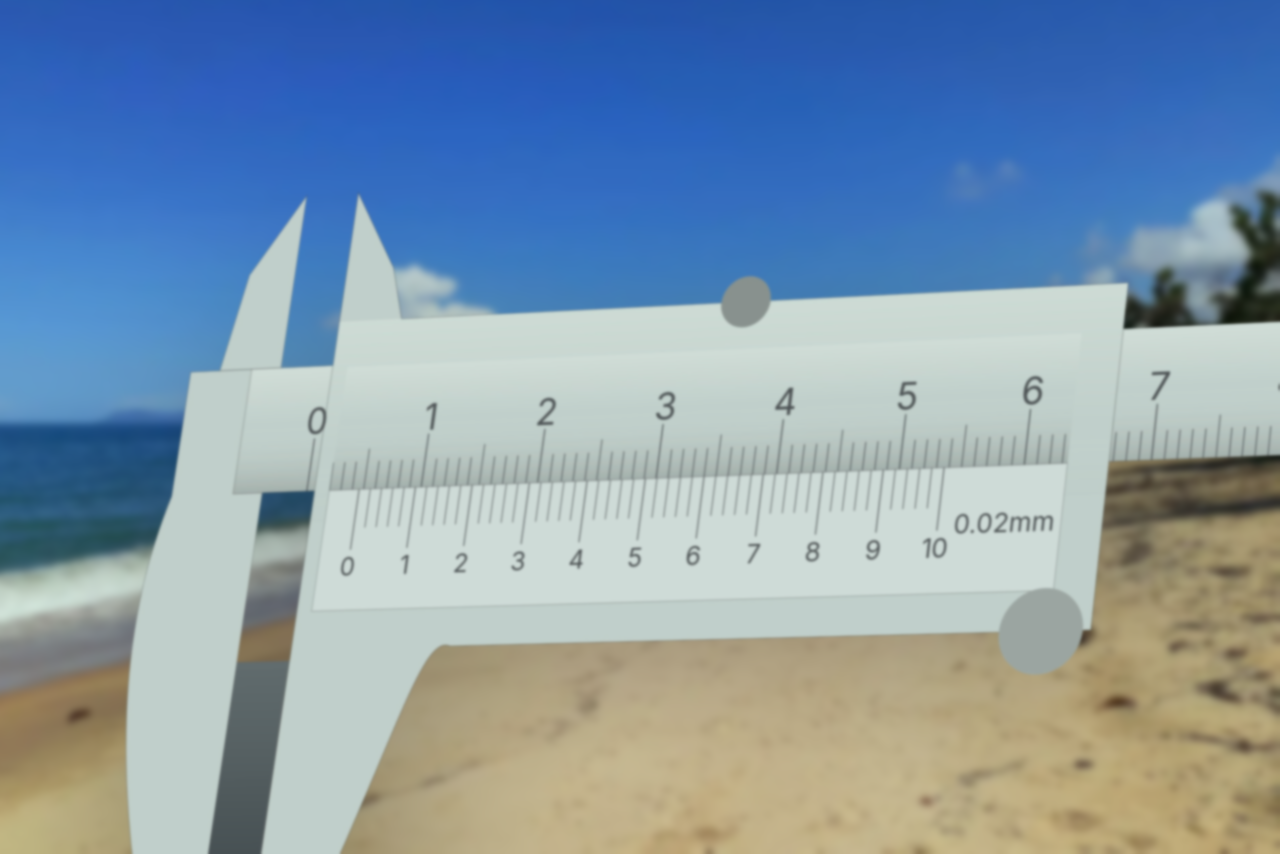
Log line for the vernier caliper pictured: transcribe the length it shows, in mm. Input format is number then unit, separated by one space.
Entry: 4.6 mm
